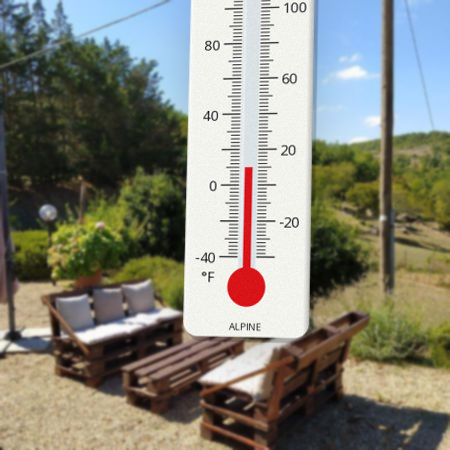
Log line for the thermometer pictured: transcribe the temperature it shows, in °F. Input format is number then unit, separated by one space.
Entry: 10 °F
